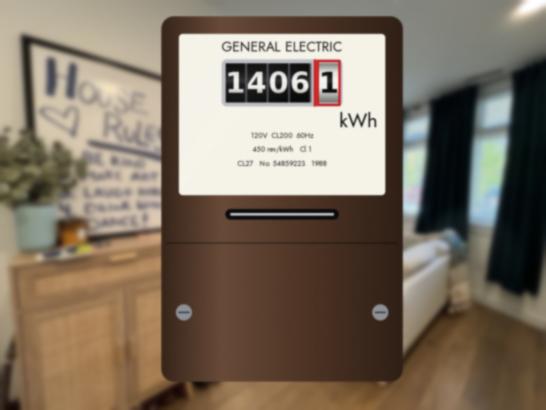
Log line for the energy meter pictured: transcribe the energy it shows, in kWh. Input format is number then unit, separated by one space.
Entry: 1406.1 kWh
